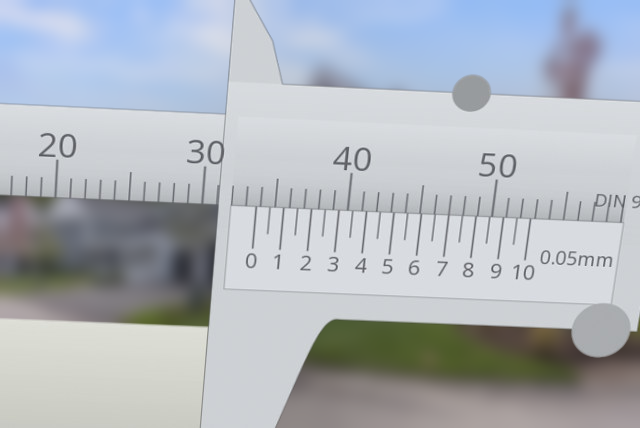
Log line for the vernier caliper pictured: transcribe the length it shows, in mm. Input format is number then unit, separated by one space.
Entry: 33.7 mm
